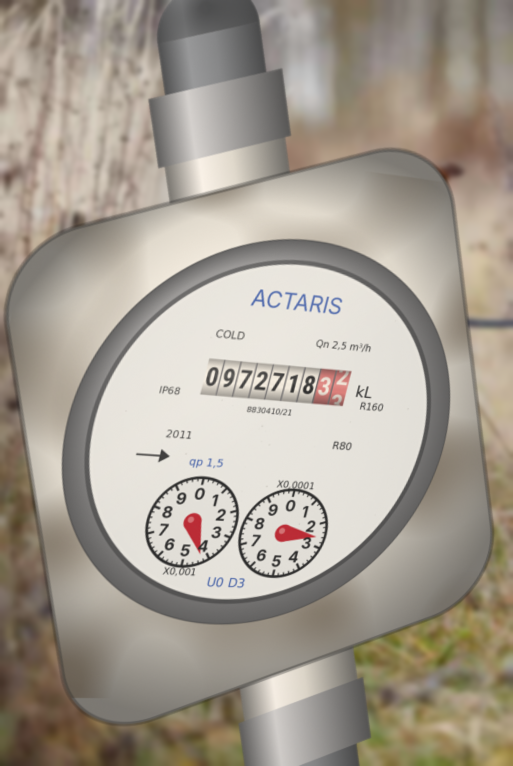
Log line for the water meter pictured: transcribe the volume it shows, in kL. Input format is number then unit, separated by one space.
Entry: 972718.3242 kL
